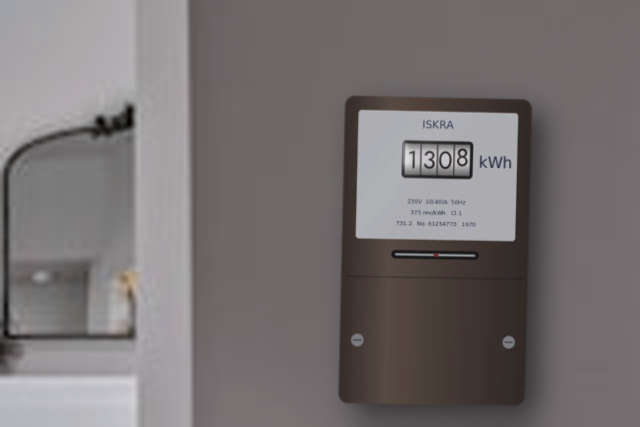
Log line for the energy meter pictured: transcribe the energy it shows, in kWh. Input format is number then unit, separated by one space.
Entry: 1308 kWh
